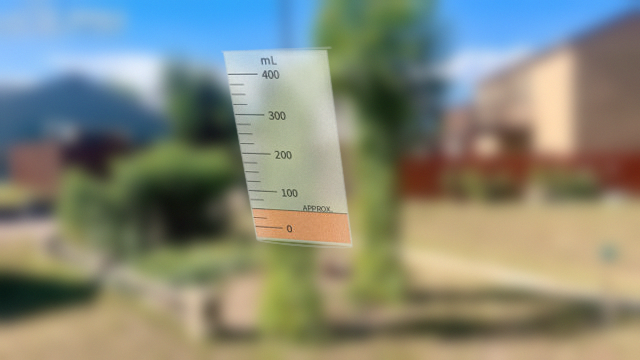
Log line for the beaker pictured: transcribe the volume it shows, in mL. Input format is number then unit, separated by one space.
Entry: 50 mL
